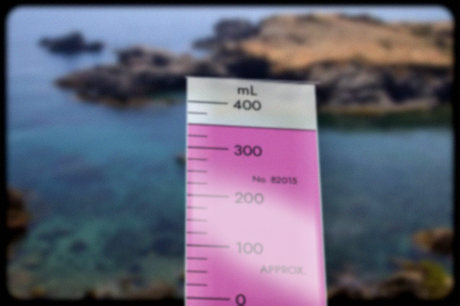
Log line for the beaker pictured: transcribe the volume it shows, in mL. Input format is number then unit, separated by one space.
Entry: 350 mL
